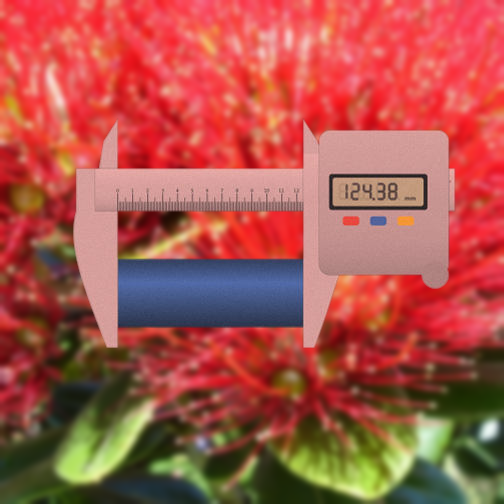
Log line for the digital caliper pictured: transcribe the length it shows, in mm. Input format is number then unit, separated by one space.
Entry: 124.38 mm
